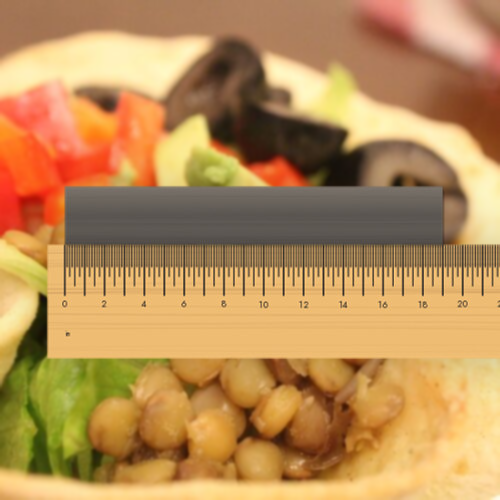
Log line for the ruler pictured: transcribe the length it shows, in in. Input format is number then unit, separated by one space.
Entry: 19 in
